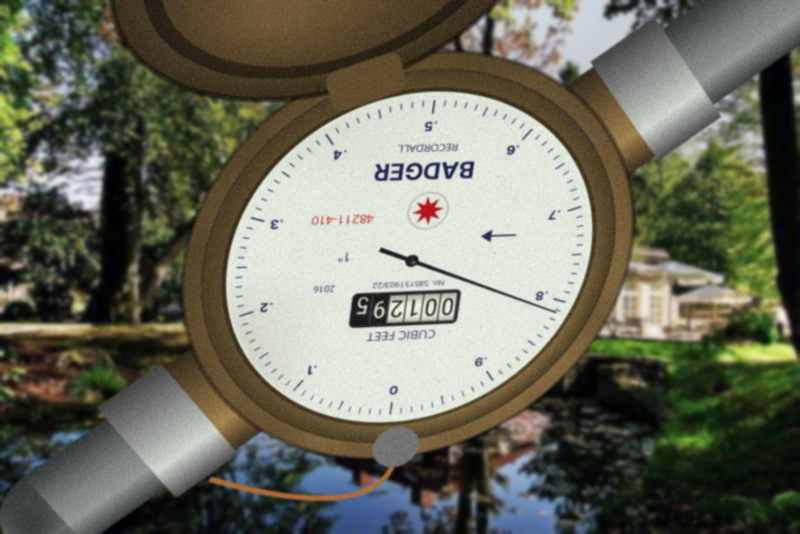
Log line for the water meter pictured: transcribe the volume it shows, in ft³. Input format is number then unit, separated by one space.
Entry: 1294.81 ft³
